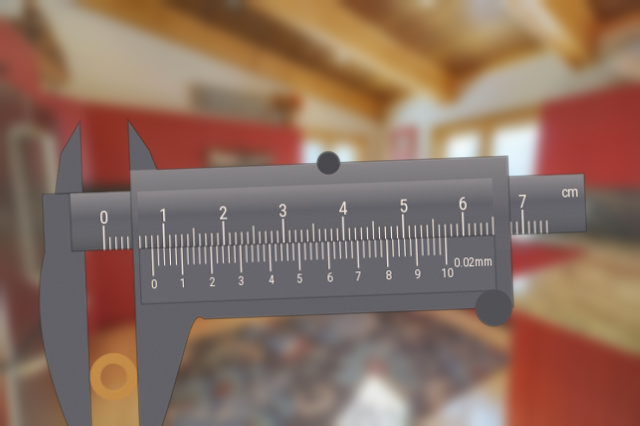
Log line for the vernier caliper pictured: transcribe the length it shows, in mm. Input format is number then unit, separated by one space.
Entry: 8.0 mm
